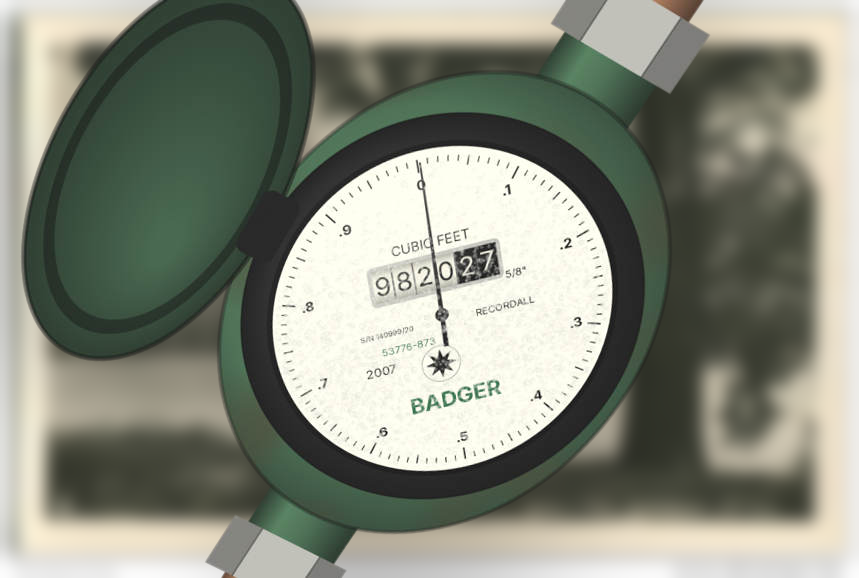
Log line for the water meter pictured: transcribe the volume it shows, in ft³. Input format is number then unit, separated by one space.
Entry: 982027.00 ft³
